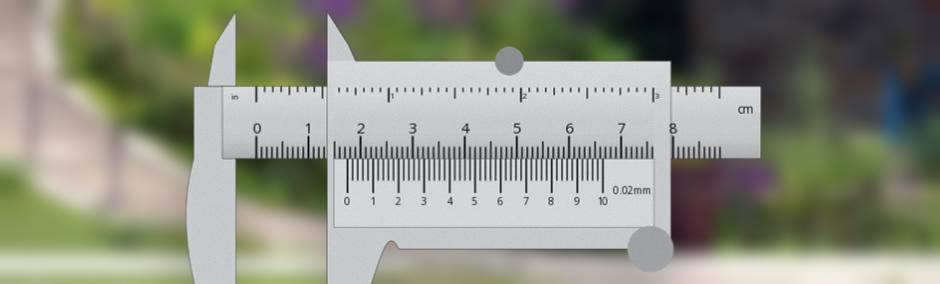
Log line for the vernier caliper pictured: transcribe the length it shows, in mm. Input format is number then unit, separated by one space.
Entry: 17.5 mm
